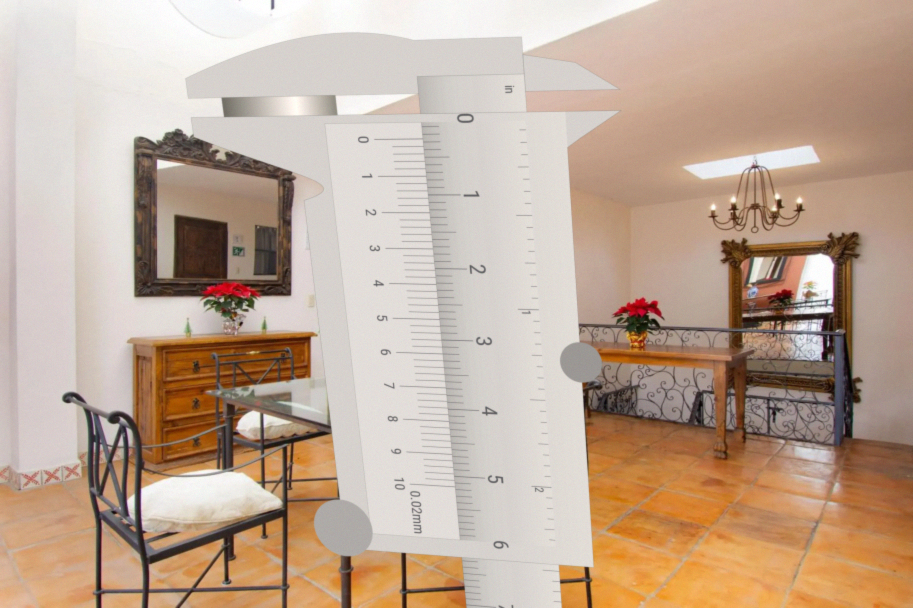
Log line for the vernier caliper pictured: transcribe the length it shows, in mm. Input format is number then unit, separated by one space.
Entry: 2.6 mm
